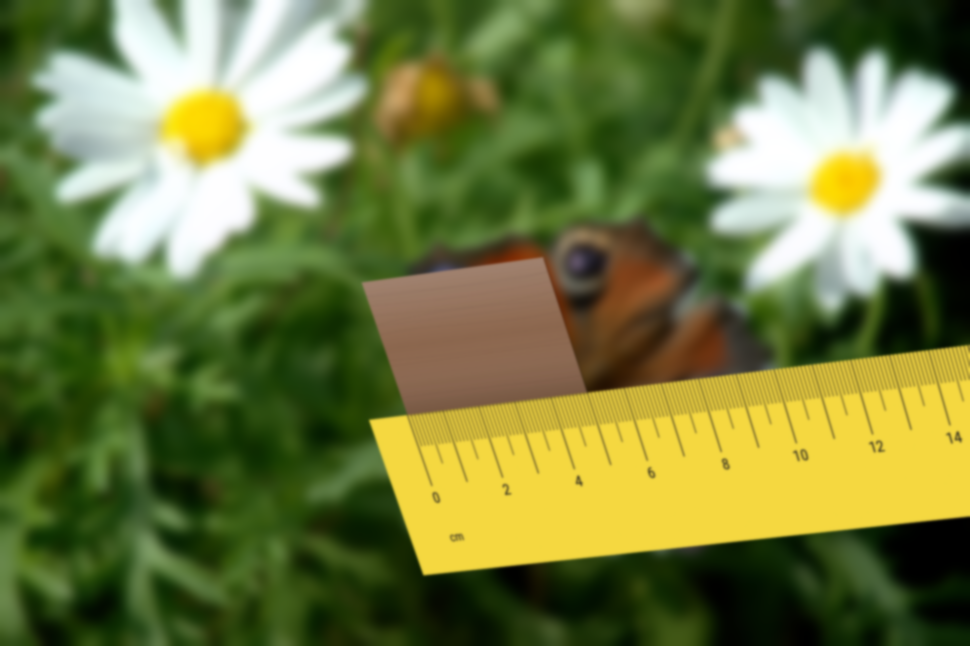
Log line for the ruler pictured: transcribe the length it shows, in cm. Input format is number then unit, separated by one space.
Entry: 5 cm
